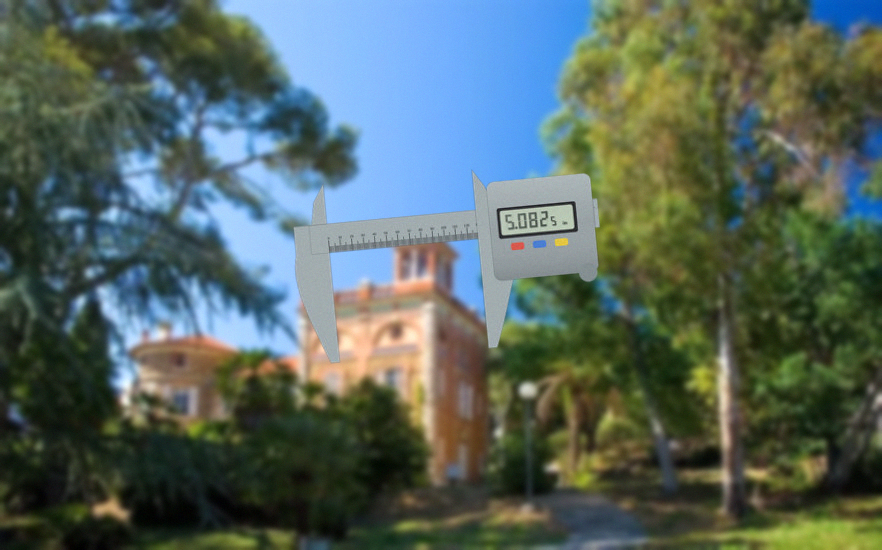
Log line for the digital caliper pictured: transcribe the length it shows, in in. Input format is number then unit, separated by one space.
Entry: 5.0825 in
